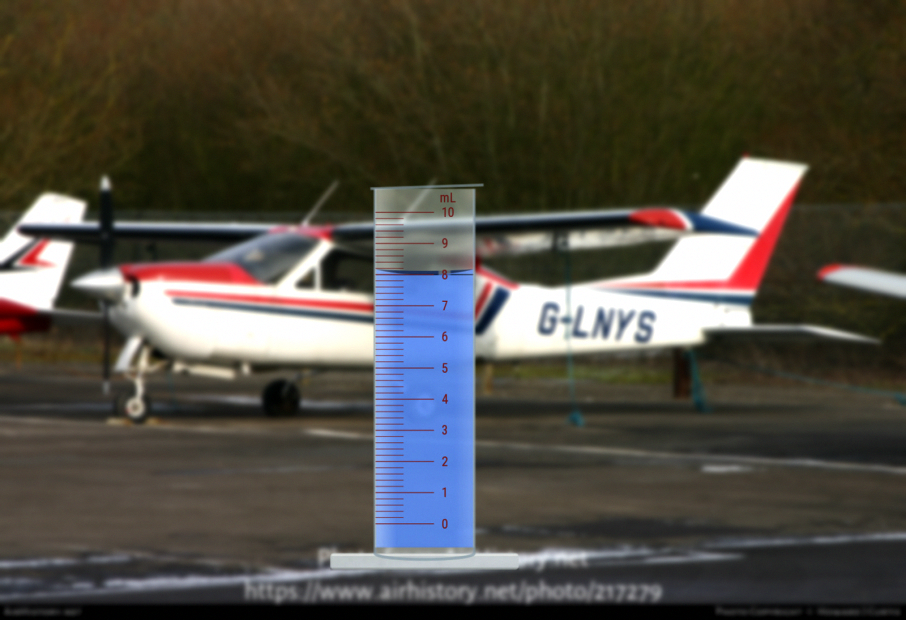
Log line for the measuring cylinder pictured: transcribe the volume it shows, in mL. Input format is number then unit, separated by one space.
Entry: 8 mL
